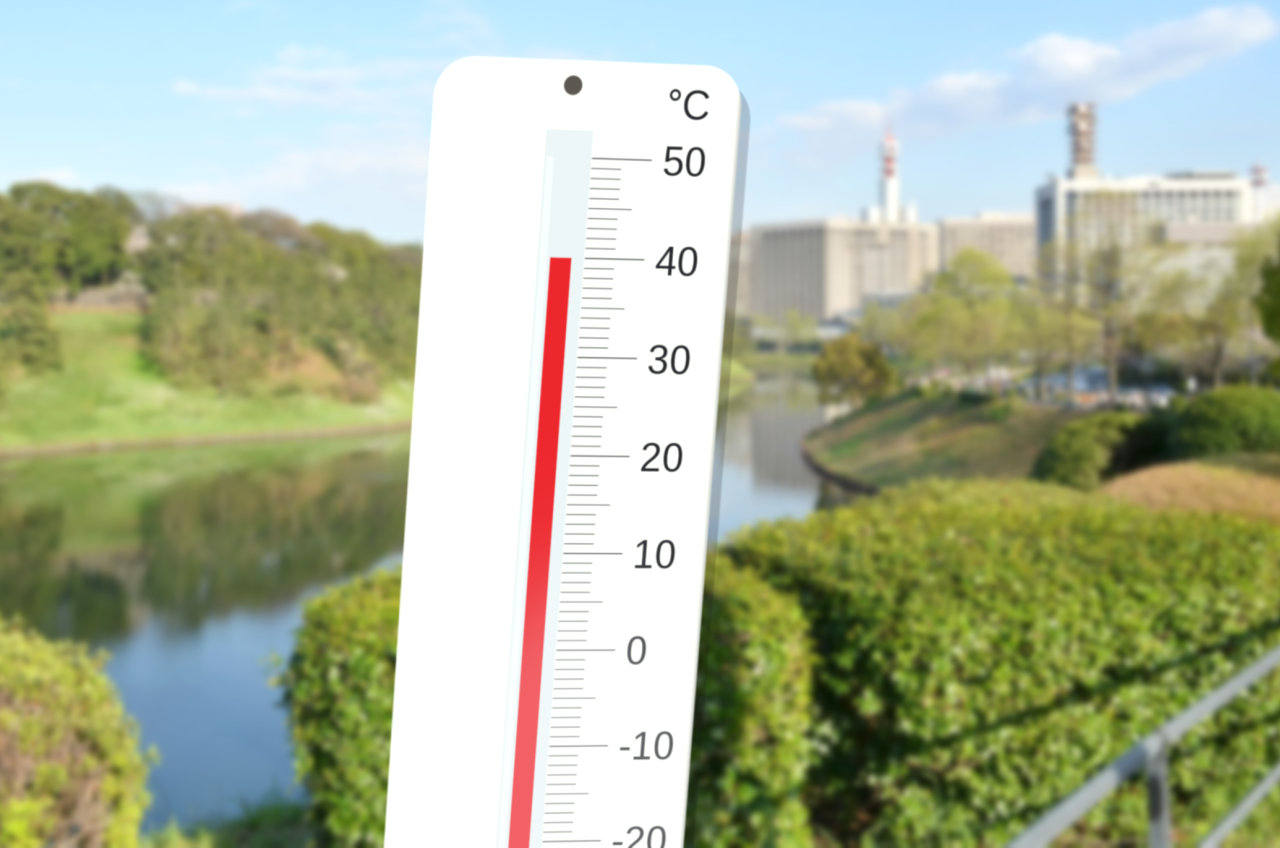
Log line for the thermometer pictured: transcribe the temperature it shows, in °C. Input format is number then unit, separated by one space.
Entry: 40 °C
